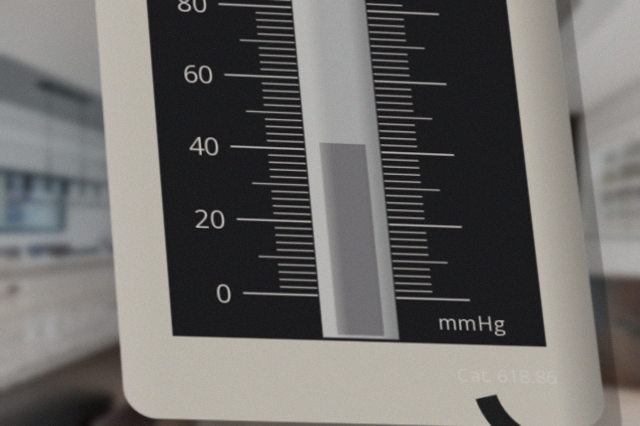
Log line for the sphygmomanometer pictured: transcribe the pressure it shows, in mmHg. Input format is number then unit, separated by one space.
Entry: 42 mmHg
